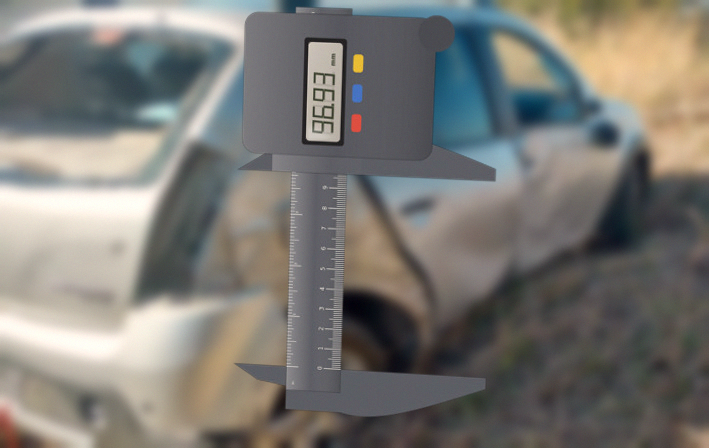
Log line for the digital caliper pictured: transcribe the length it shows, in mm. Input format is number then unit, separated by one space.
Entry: 96.93 mm
